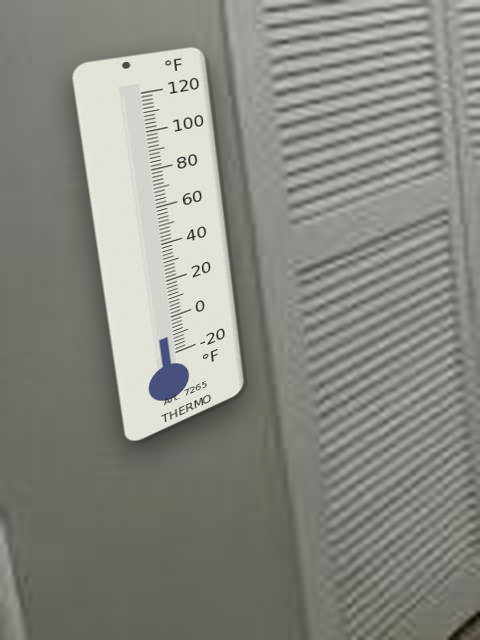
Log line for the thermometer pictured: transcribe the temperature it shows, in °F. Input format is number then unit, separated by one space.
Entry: -10 °F
